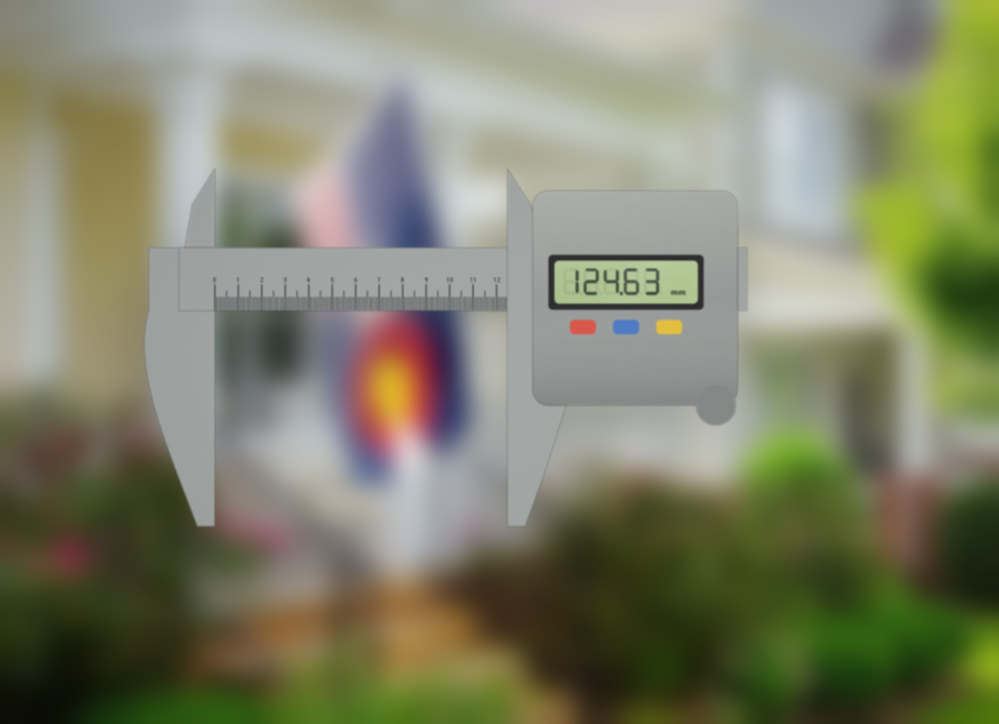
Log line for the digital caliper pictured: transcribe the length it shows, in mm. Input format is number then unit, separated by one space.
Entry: 124.63 mm
